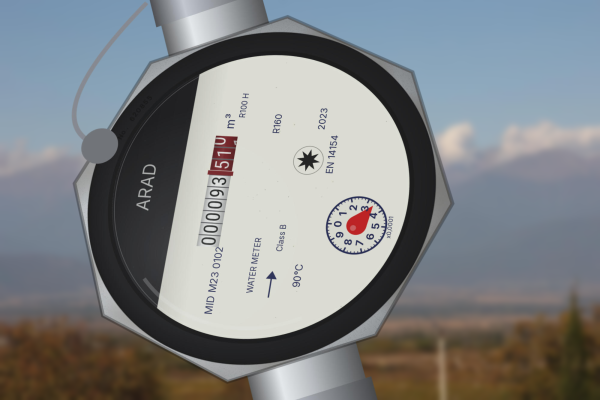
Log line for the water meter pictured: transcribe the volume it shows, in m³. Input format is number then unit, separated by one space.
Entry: 93.5103 m³
